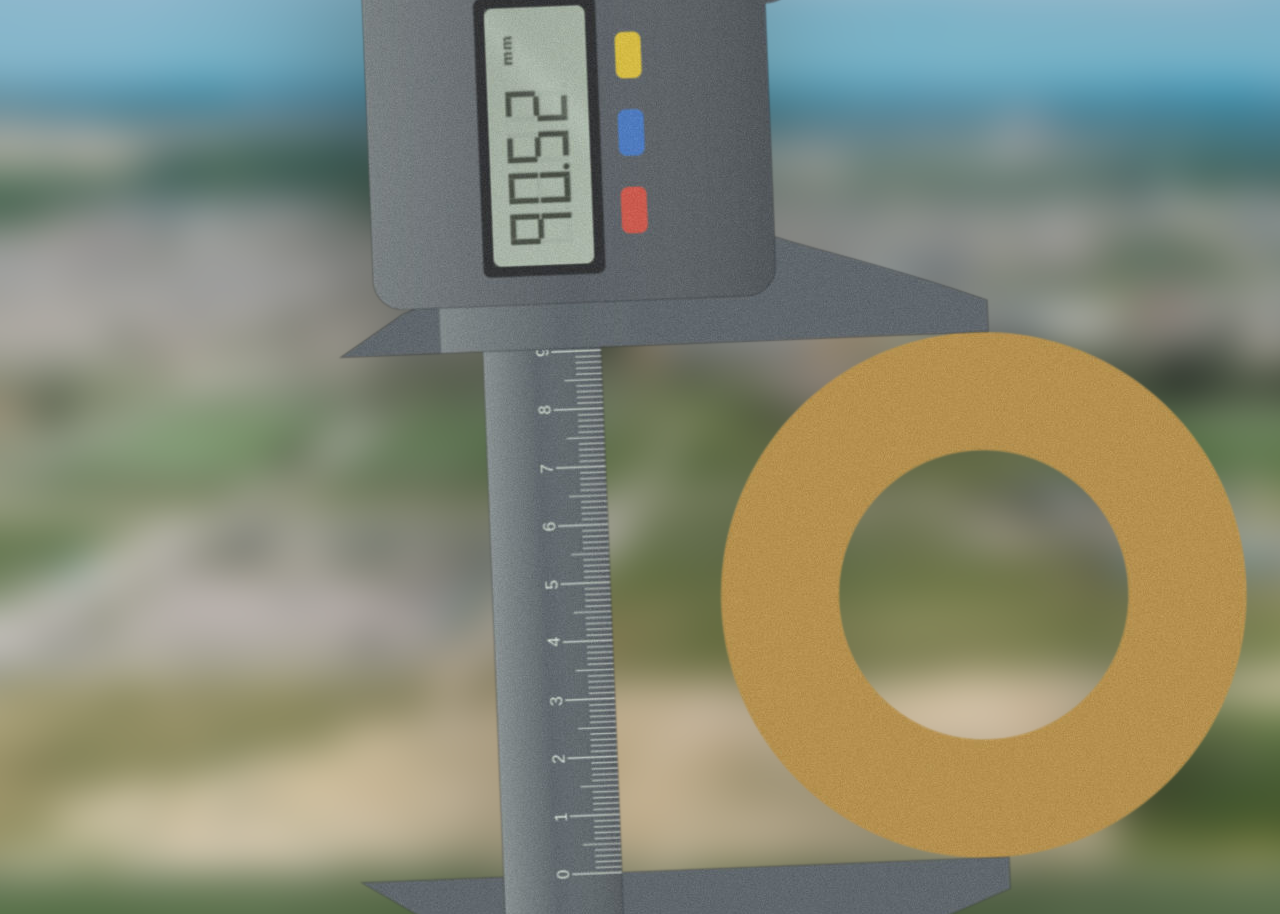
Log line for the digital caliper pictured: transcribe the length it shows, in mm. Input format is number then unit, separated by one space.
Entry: 90.52 mm
